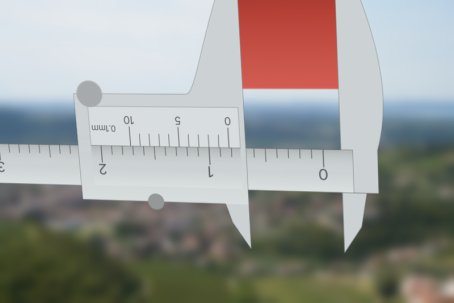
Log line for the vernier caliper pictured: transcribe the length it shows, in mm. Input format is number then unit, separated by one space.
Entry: 8.2 mm
